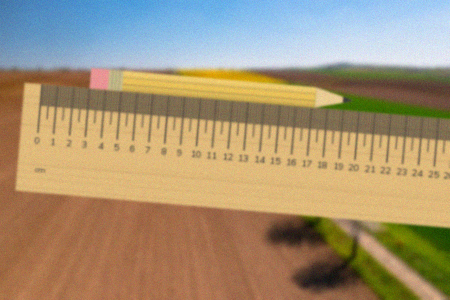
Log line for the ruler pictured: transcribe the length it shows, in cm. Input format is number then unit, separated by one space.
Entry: 16.5 cm
